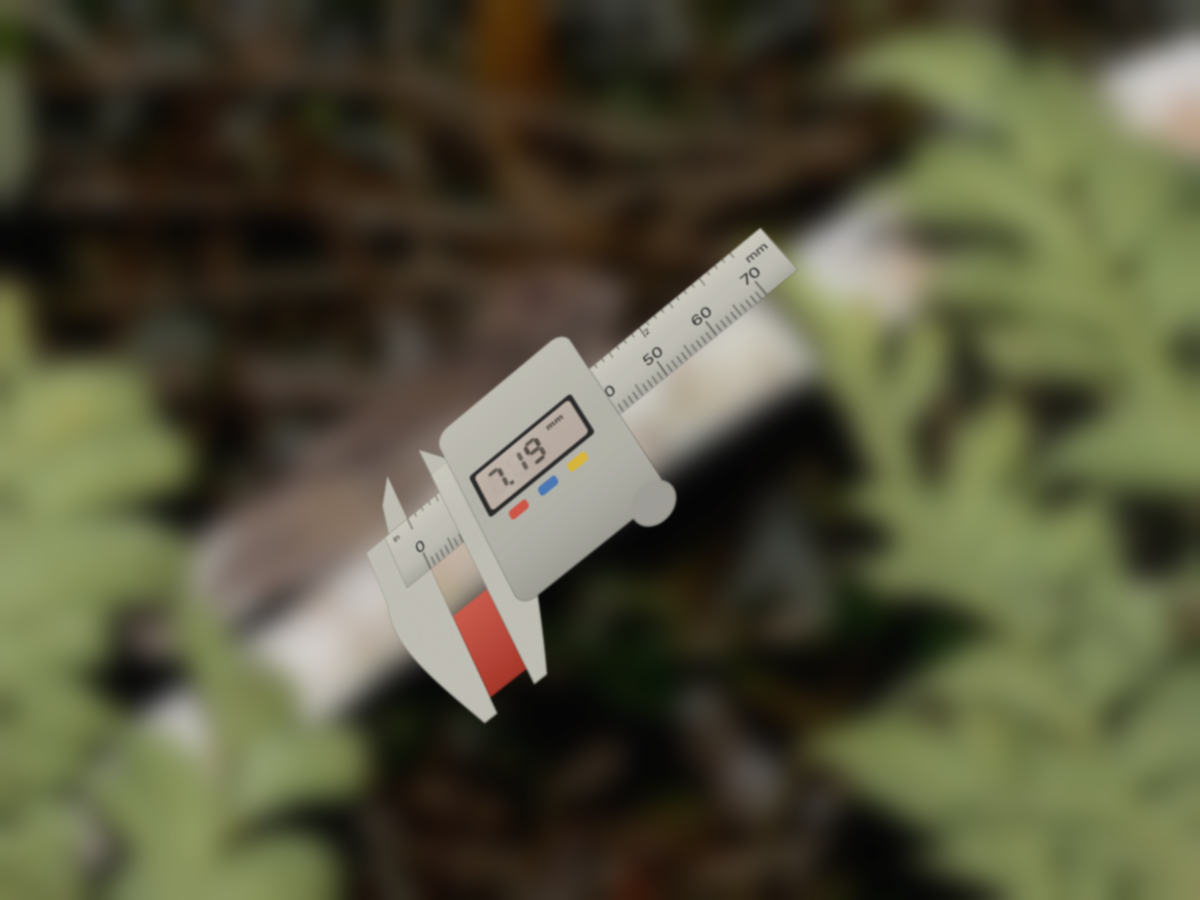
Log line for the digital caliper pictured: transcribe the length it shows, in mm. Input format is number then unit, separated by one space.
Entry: 7.19 mm
